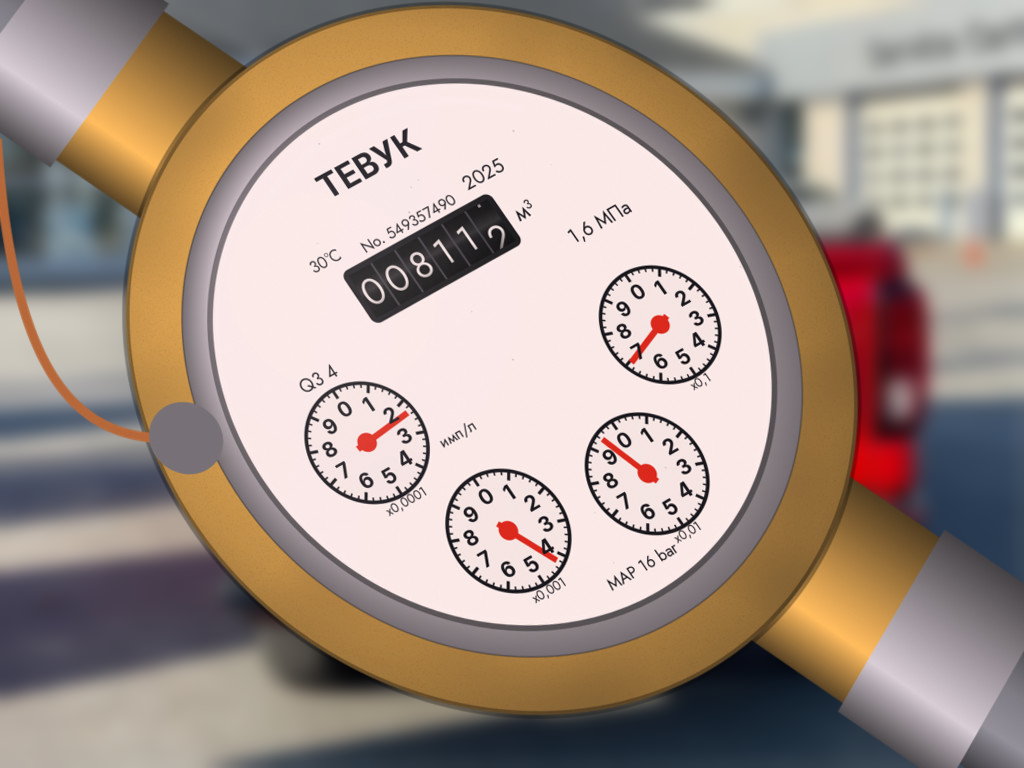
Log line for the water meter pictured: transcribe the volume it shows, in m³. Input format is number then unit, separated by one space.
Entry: 8111.6942 m³
